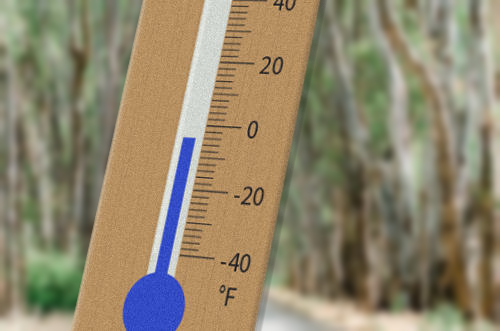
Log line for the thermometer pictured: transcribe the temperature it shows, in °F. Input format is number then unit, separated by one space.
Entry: -4 °F
